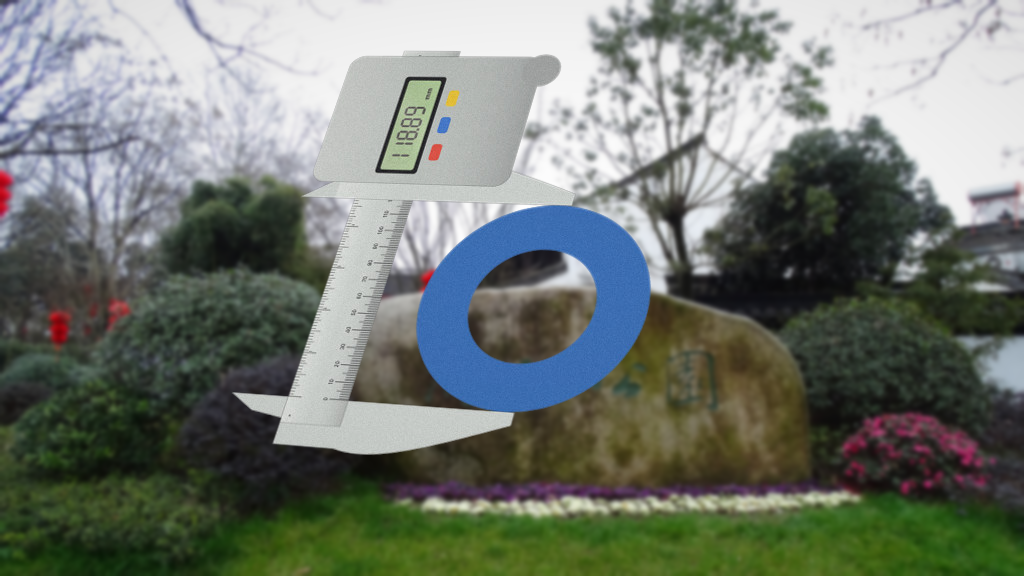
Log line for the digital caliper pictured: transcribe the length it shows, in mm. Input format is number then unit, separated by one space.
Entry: 118.89 mm
